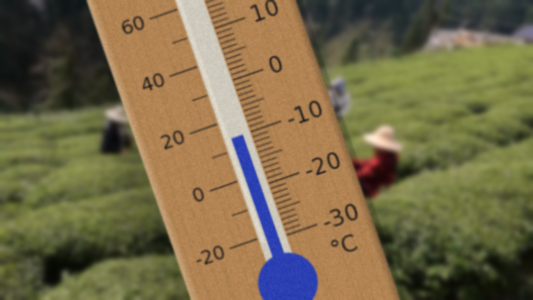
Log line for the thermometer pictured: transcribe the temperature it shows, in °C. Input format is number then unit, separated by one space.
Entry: -10 °C
